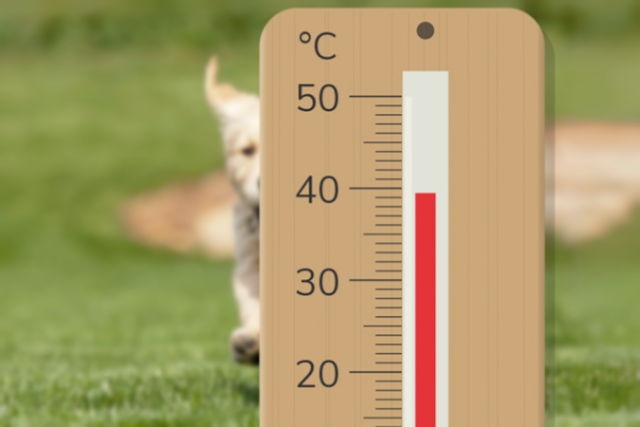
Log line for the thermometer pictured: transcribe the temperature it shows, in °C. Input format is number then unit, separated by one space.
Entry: 39.5 °C
